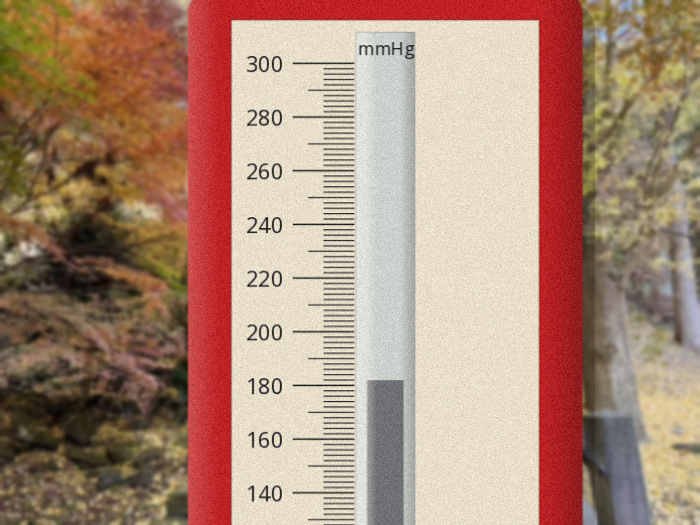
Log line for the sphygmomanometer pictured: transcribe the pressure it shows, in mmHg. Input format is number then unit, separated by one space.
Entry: 182 mmHg
